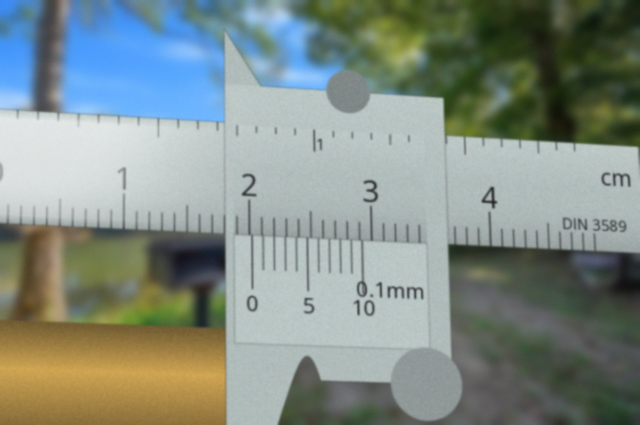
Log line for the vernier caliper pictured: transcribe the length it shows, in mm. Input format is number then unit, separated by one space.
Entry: 20.2 mm
